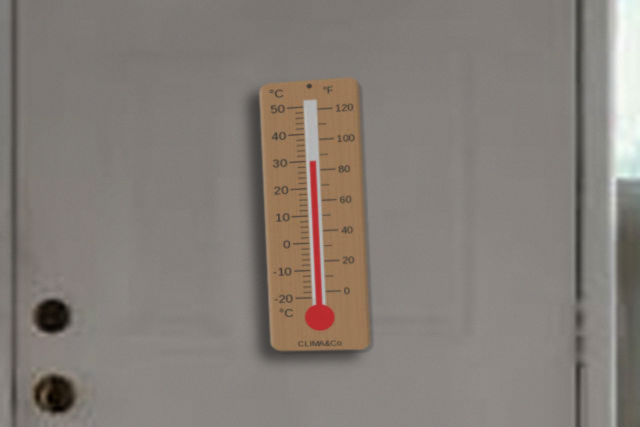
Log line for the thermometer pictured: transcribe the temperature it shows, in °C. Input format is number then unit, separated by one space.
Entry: 30 °C
